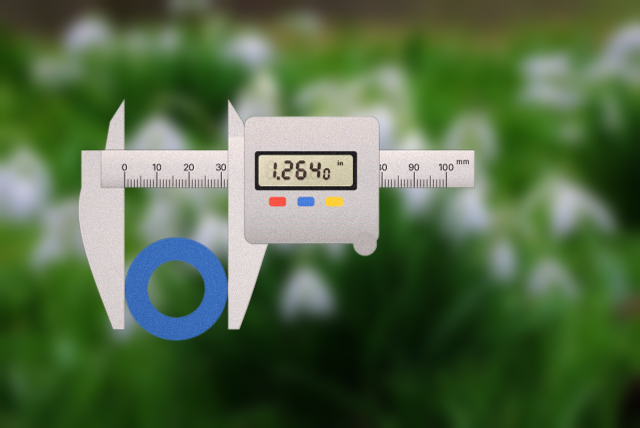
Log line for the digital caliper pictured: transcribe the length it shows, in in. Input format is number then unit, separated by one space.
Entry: 1.2640 in
